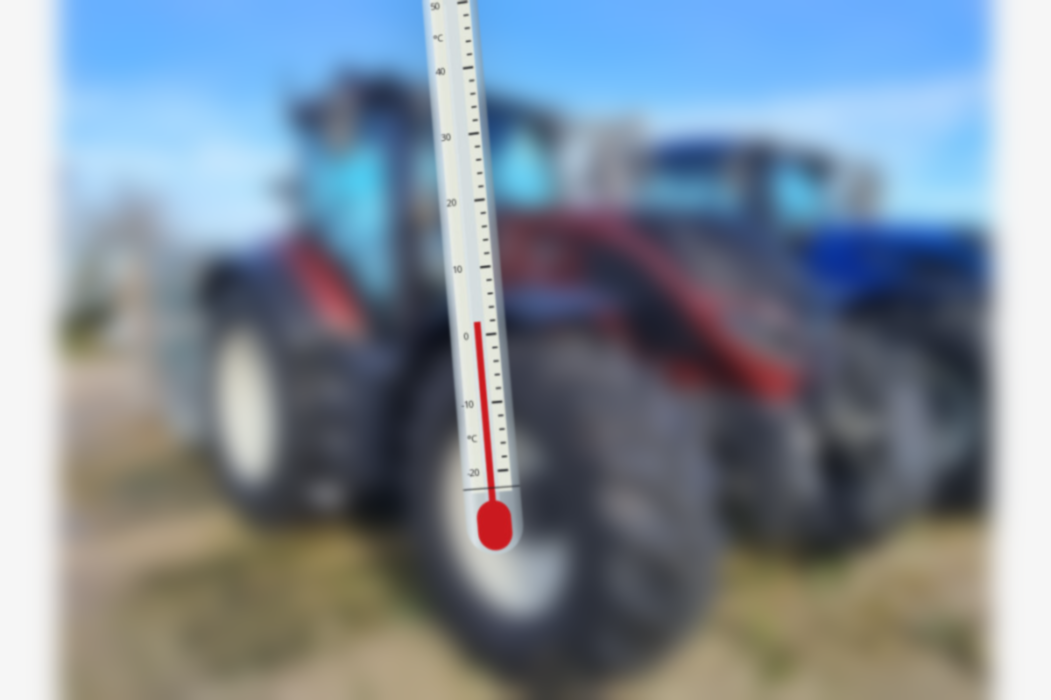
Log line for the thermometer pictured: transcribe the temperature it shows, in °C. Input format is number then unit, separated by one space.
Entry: 2 °C
